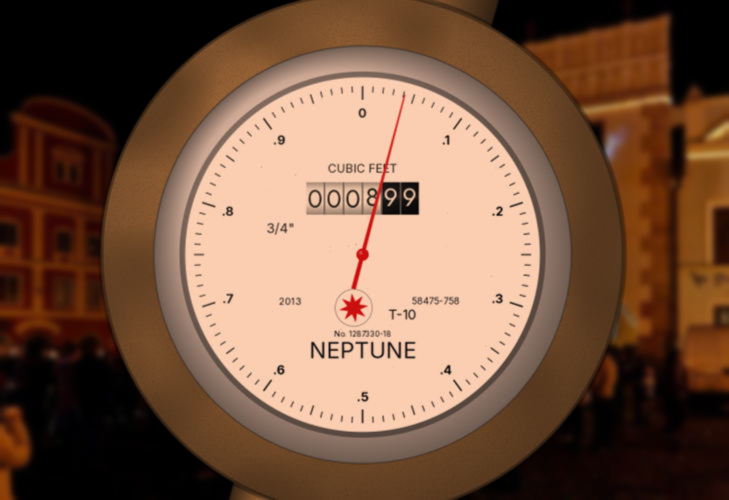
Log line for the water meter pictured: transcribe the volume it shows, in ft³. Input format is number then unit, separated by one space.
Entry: 899.04 ft³
